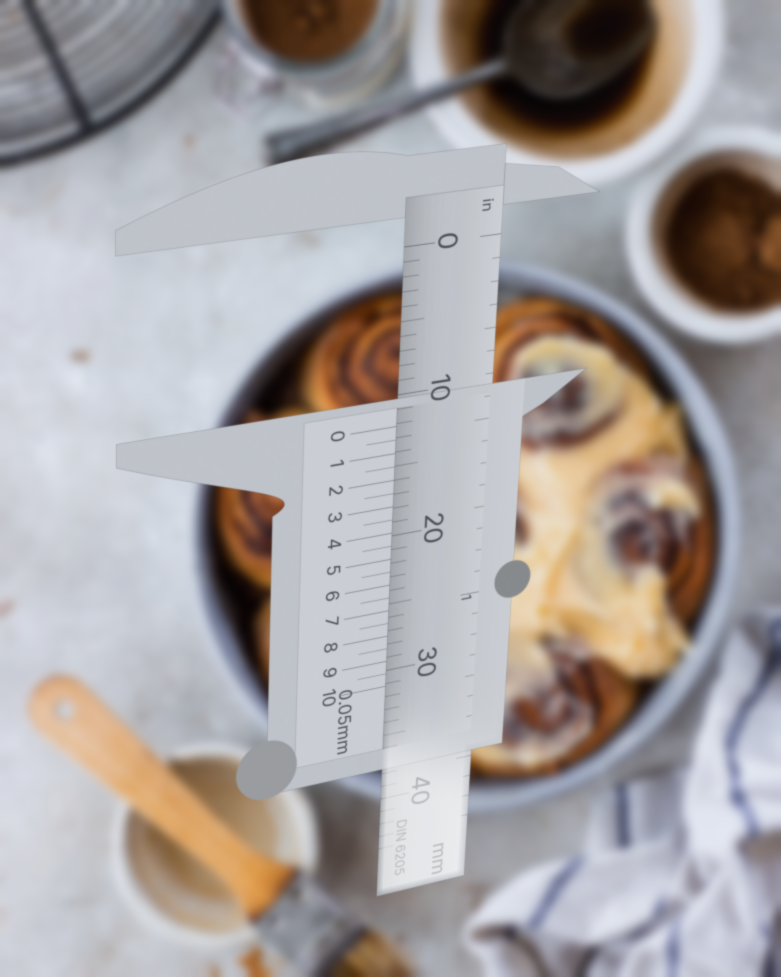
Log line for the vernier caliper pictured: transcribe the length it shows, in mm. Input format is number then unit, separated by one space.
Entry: 12.2 mm
